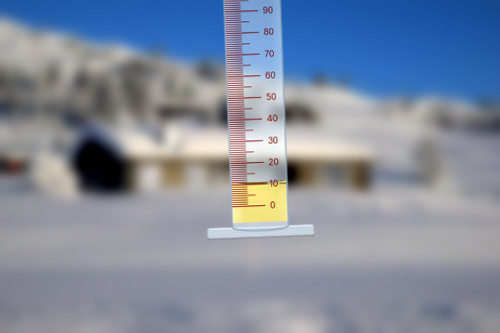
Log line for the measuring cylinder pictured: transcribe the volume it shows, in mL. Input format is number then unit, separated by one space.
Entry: 10 mL
